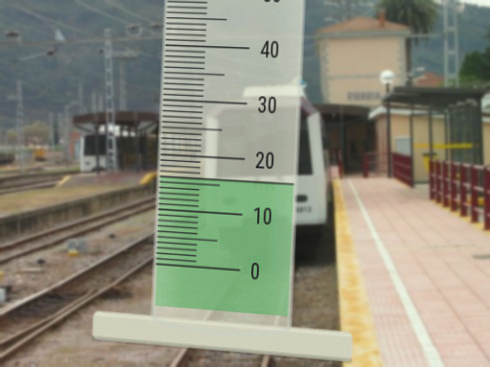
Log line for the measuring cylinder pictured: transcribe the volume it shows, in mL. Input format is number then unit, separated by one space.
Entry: 16 mL
